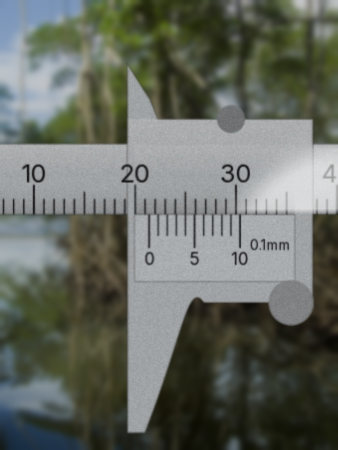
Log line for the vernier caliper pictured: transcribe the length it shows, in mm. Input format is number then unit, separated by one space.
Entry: 21.4 mm
